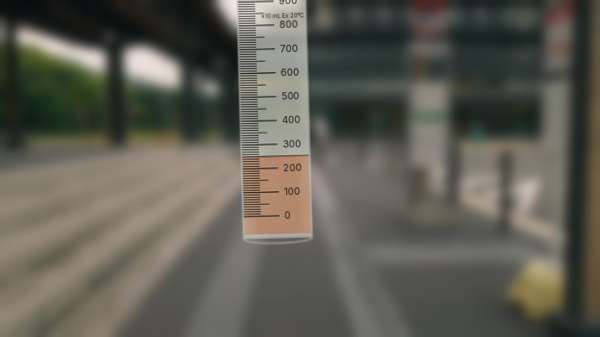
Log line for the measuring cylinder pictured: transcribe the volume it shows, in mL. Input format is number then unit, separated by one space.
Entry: 250 mL
